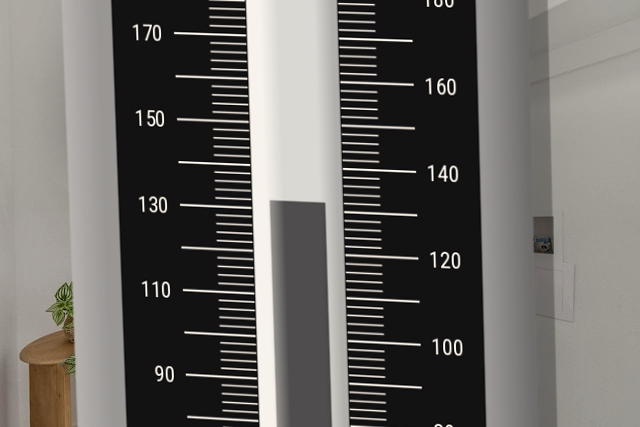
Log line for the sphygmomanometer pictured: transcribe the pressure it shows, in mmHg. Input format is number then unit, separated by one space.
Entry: 132 mmHg
